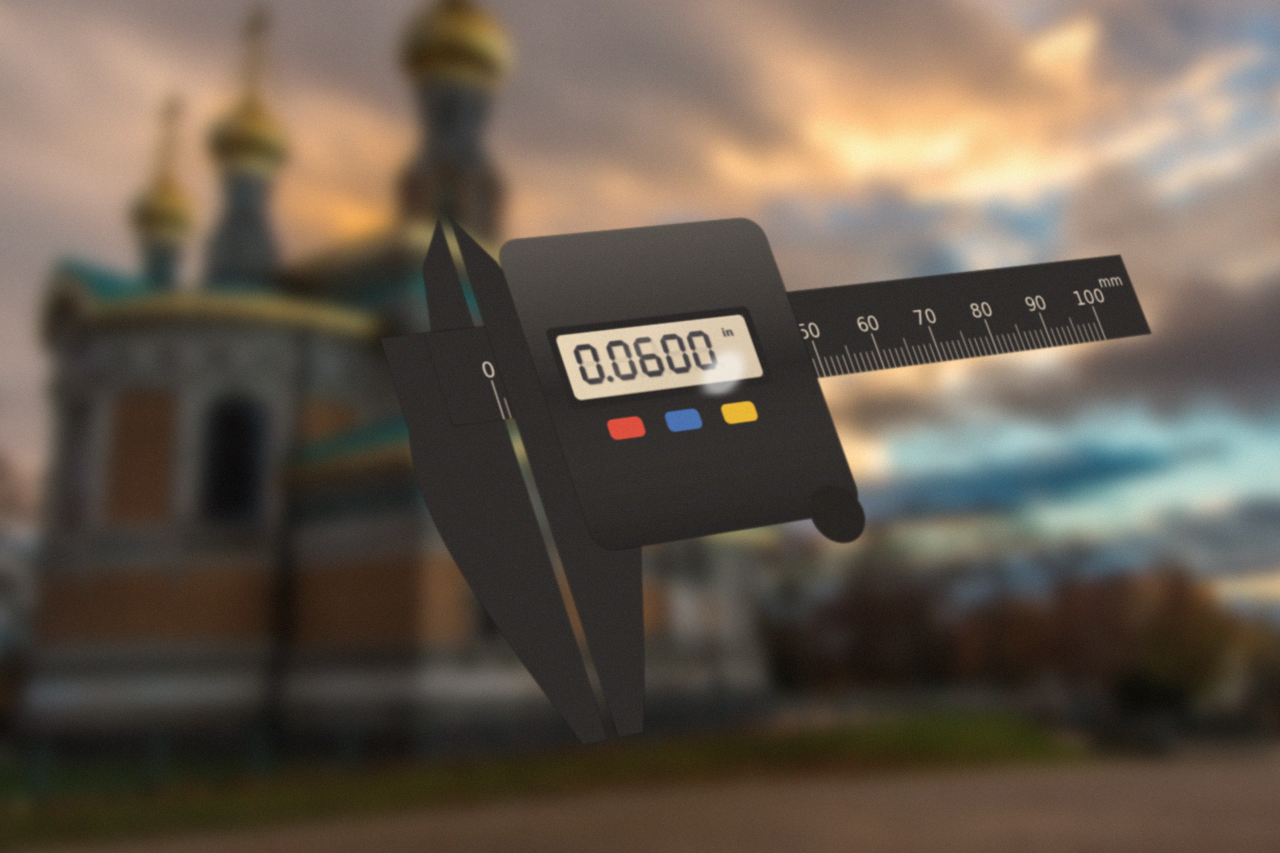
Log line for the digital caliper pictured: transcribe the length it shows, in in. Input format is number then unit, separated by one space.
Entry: 0.0600 in
